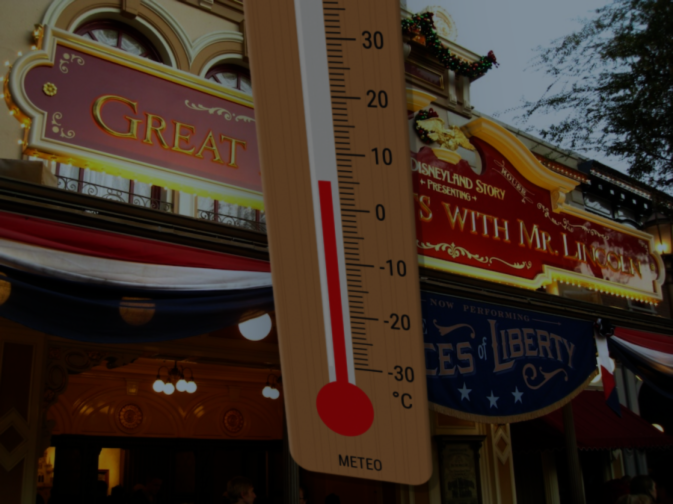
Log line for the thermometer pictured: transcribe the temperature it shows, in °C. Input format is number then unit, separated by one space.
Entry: 5 °C
